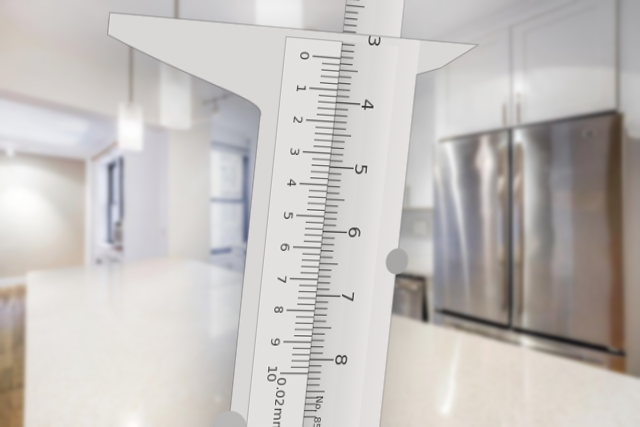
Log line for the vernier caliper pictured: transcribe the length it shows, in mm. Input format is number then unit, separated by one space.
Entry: 33.2 mm
